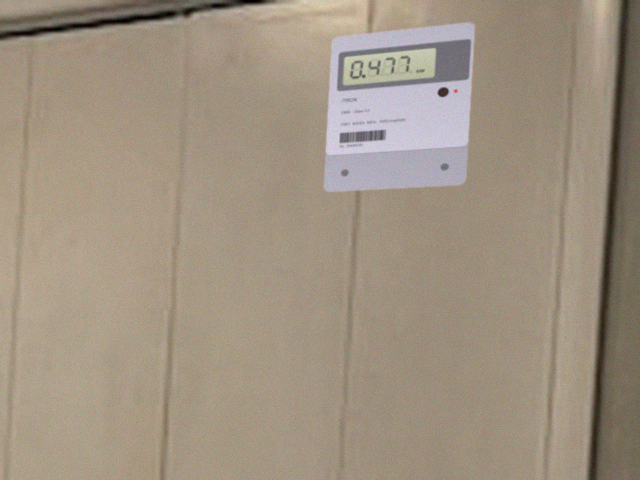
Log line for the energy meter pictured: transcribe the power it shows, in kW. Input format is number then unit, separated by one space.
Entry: 0.477 kW
